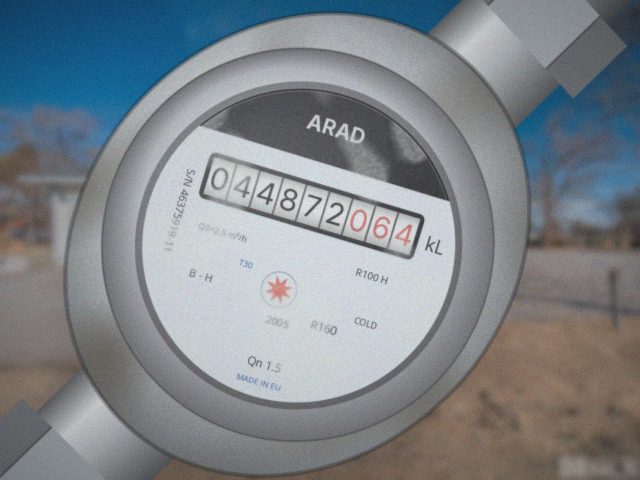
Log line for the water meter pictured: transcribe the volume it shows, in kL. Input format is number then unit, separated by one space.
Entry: 44872.064 kL
